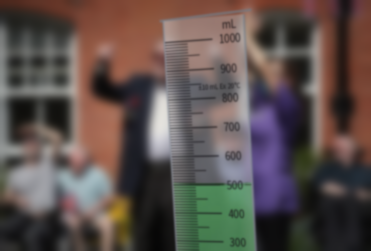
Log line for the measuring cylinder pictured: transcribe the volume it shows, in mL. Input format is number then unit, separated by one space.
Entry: 500 mL
